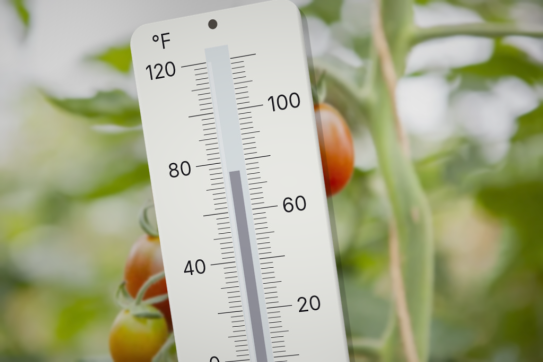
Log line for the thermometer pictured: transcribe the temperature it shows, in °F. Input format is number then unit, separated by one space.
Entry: 76 °F
